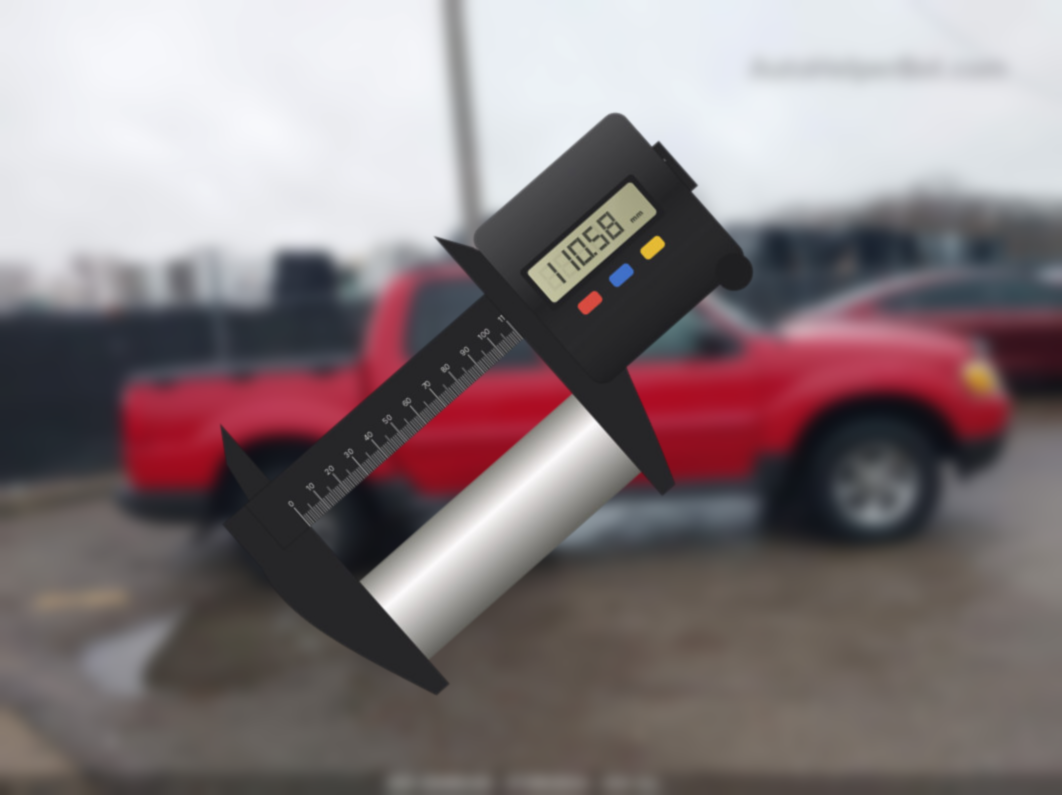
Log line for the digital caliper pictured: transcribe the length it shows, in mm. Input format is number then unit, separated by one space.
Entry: 110.58 mm
